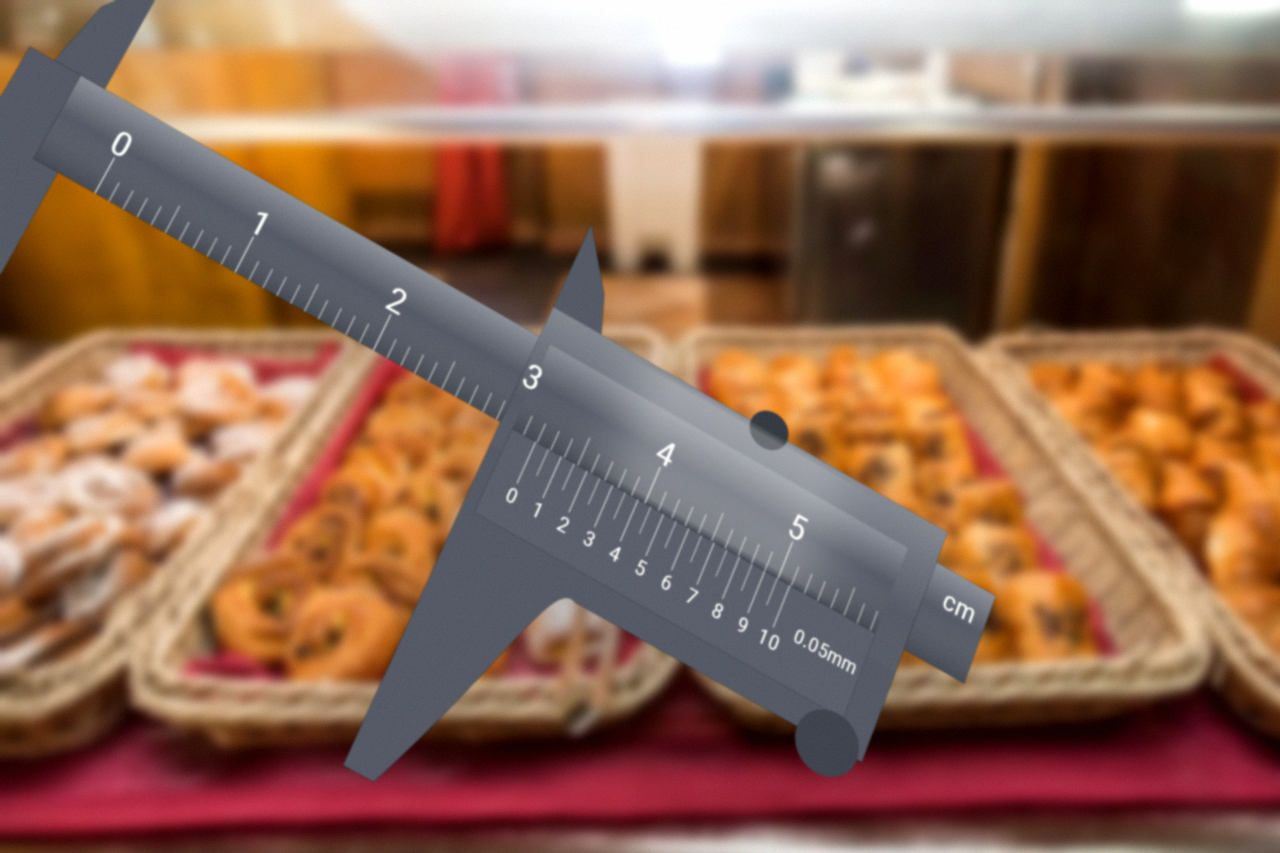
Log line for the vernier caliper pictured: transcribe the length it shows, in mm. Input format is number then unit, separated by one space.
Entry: 31.9 mm
